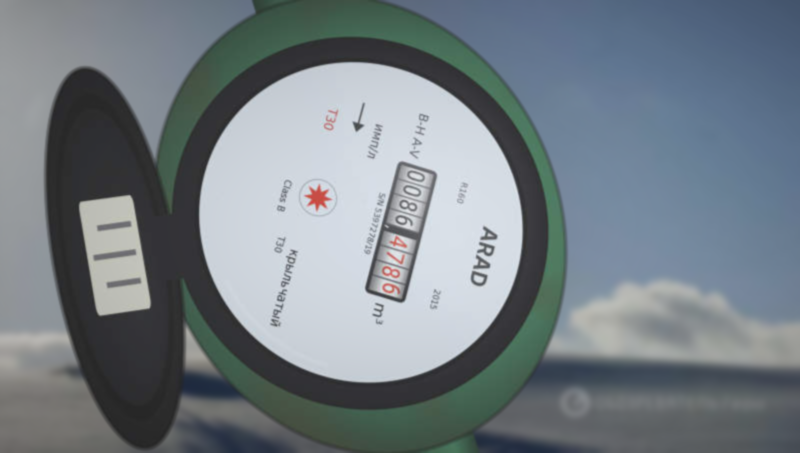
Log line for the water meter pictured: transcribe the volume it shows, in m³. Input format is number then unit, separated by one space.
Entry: 86.4786 m³
